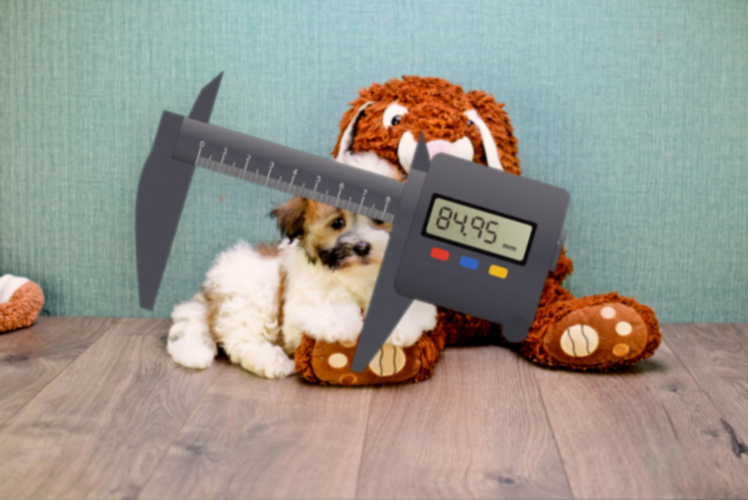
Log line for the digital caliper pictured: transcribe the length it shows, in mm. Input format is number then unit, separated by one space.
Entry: 84.95 mm
